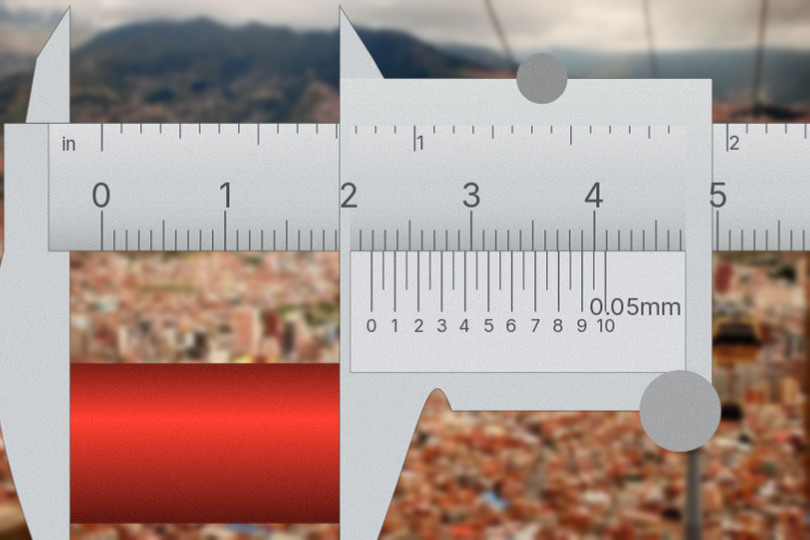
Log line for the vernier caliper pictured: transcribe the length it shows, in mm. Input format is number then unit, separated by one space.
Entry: 21.9 mm
